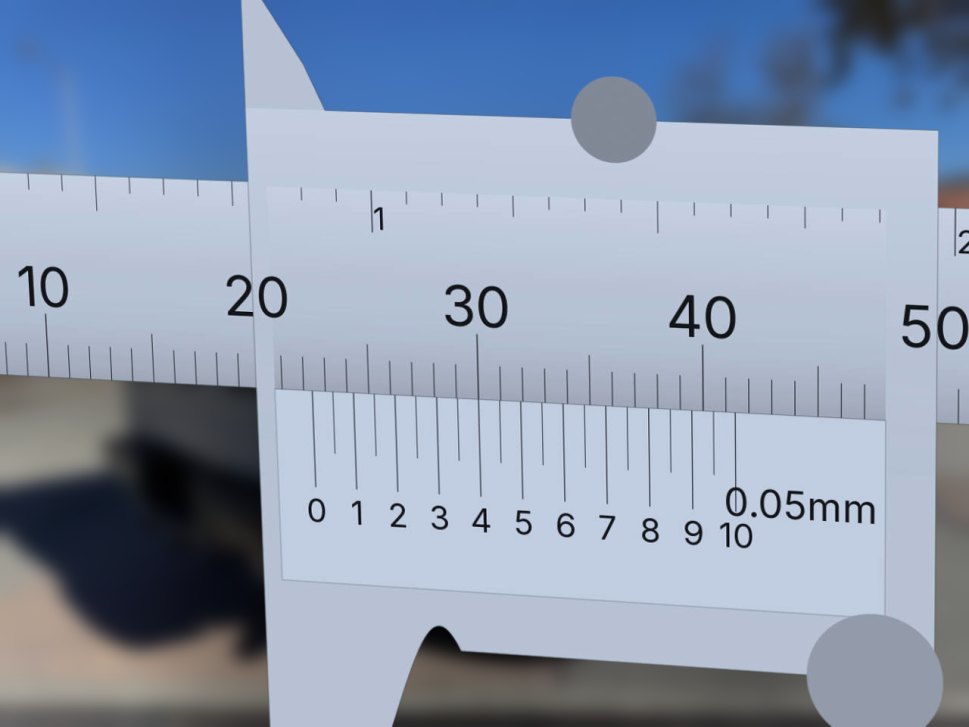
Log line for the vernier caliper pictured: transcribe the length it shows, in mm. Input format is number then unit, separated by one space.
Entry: 22.40 mm
